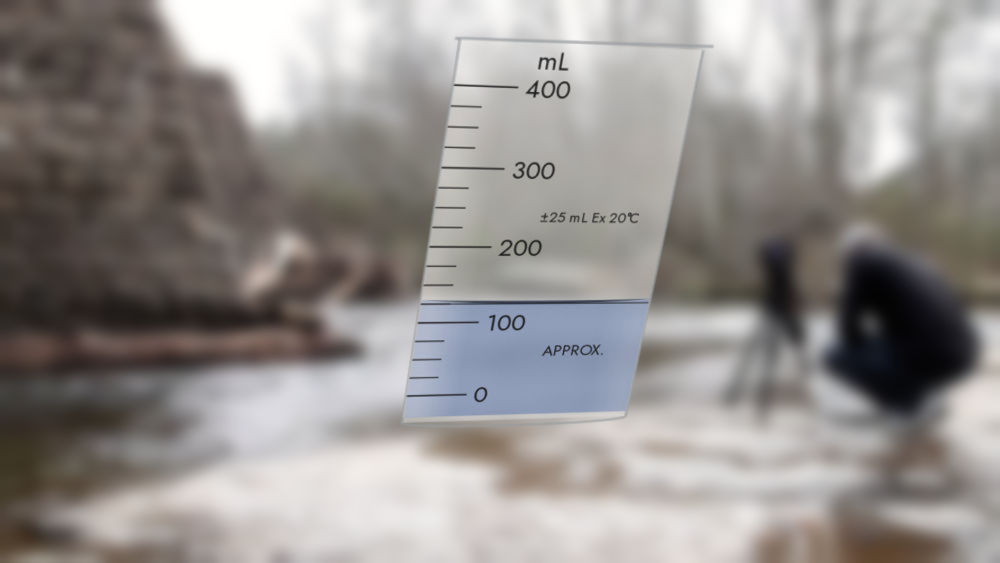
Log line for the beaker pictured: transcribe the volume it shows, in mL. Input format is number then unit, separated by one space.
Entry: 125 mL
